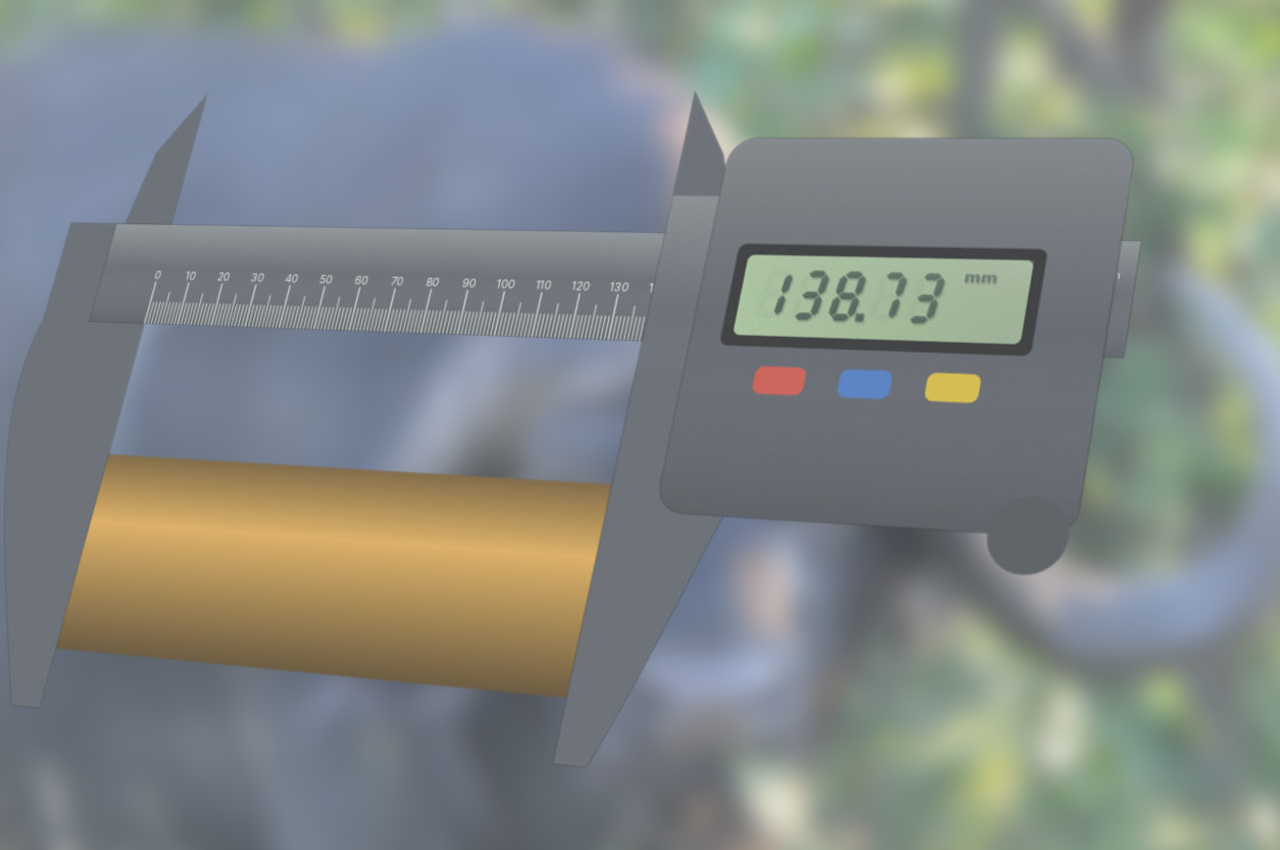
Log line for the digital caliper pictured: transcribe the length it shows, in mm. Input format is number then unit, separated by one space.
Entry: 138.73 mm
